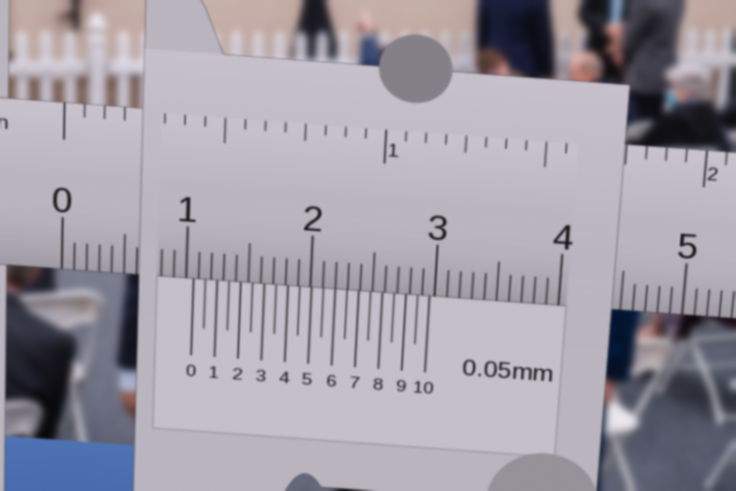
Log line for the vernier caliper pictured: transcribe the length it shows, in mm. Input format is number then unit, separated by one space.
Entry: 10.6 mm
